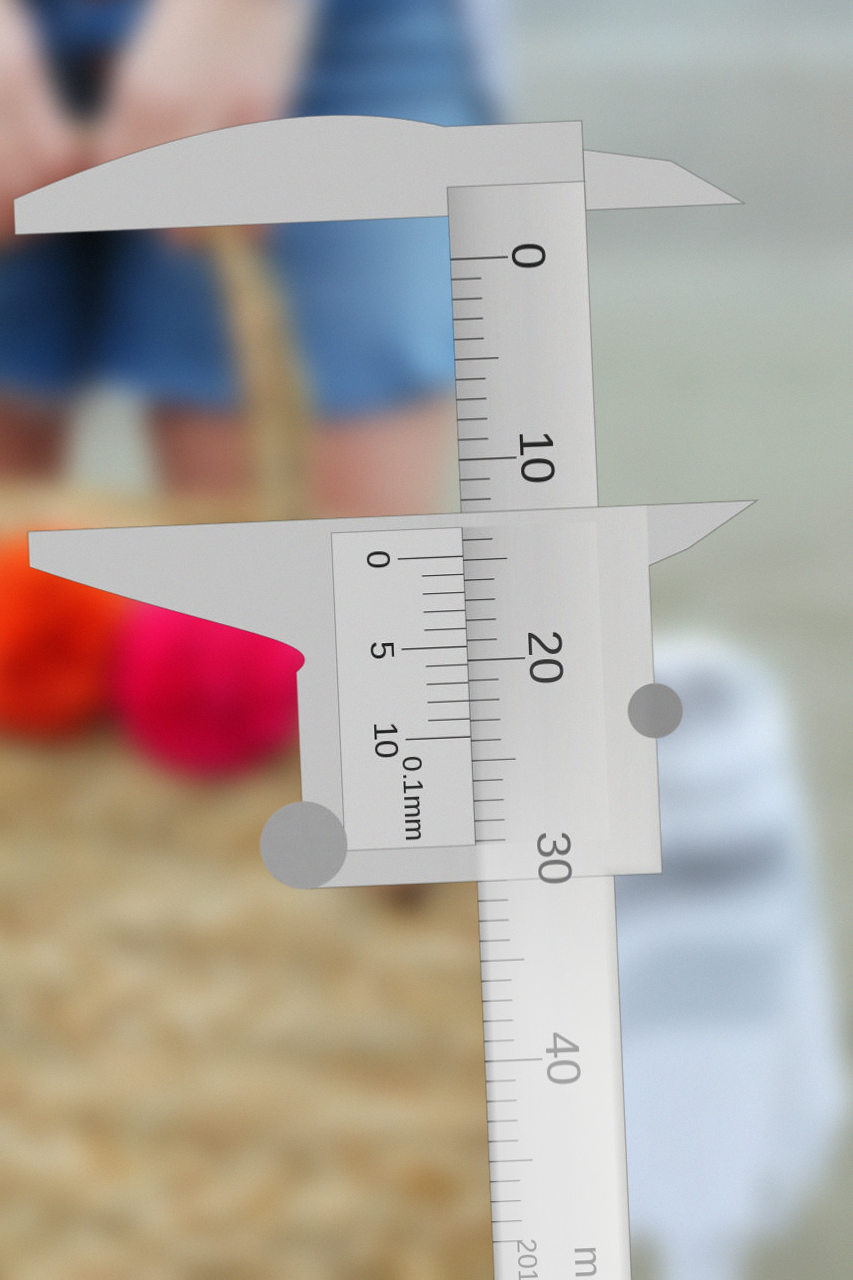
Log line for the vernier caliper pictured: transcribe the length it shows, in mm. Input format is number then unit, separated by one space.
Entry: 14.8 mm
